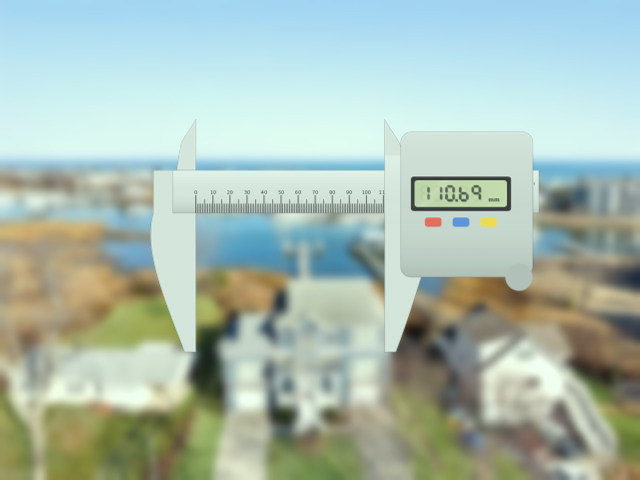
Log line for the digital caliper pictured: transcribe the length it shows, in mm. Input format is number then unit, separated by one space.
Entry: 110.69 mm
